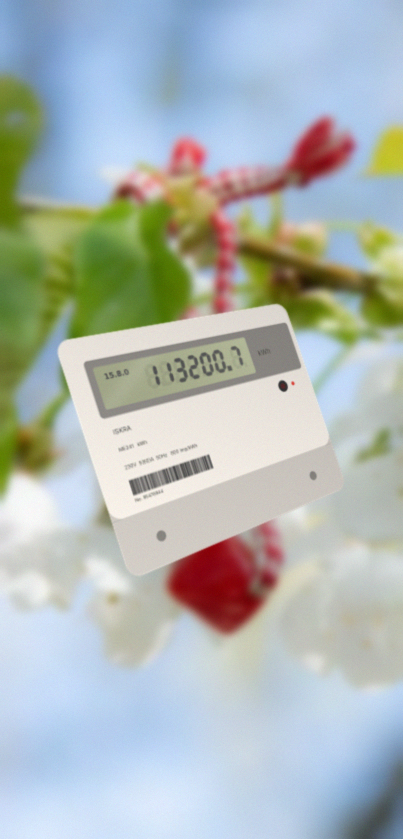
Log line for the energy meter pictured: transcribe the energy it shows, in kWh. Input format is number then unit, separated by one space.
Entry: 113200.7 kWh
